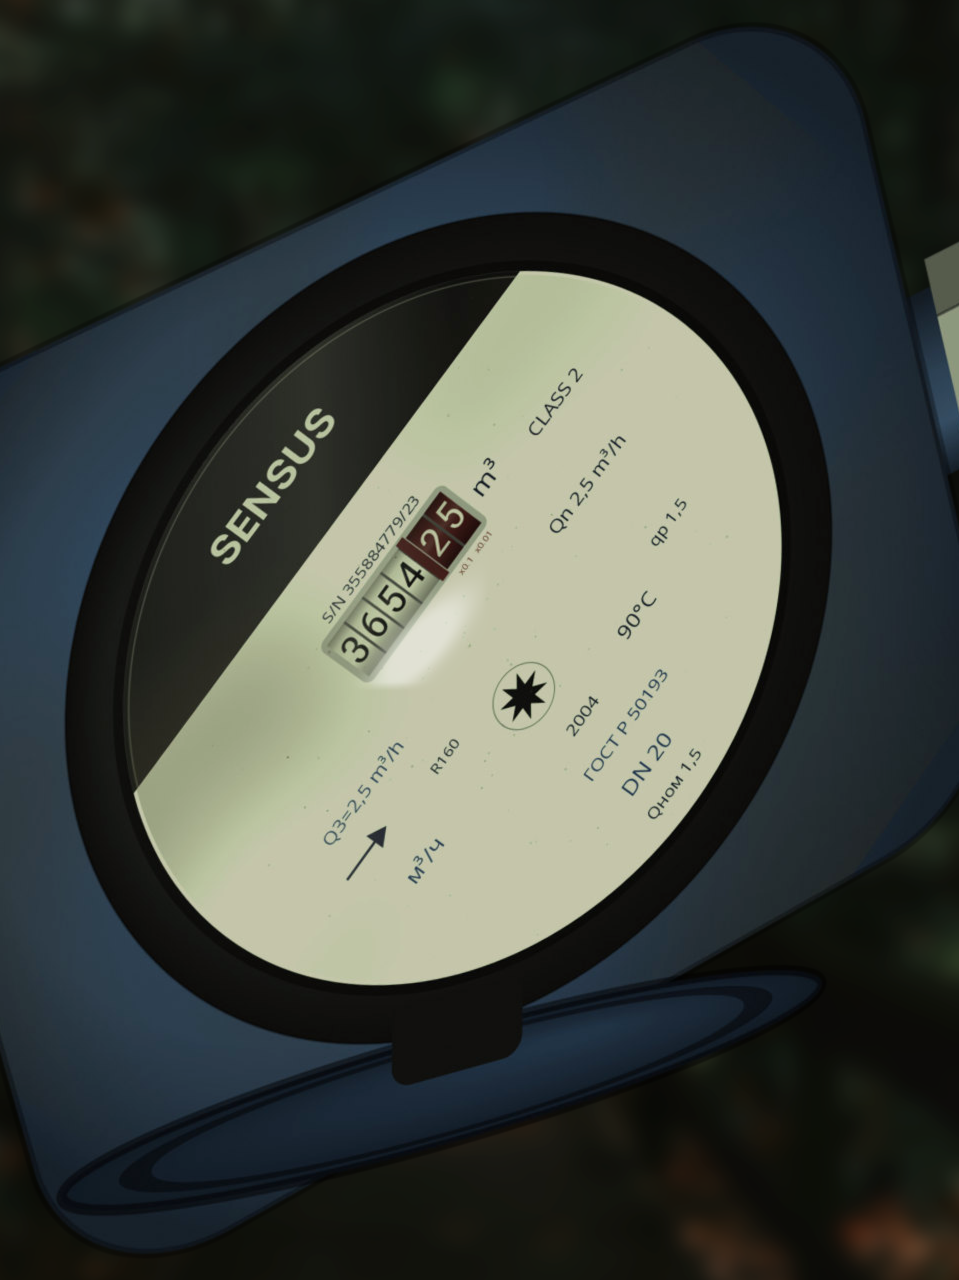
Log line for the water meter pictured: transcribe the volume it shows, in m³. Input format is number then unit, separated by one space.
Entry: 3654.25 m³
